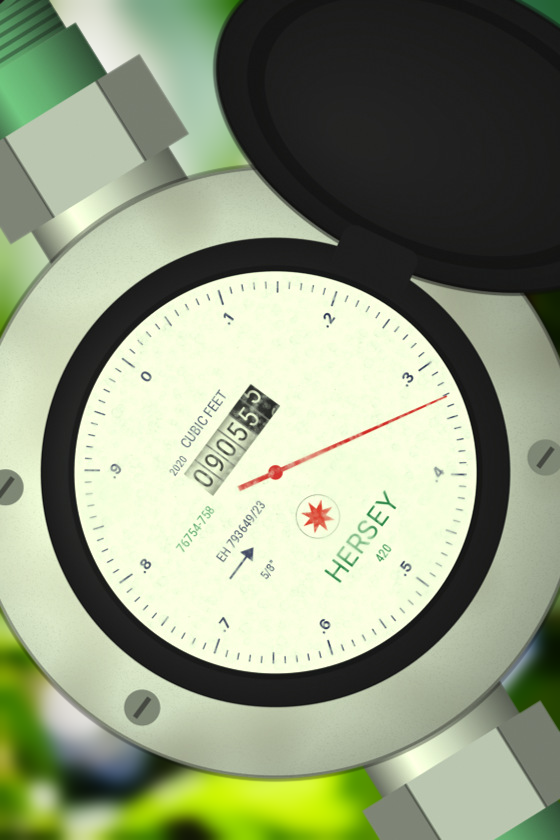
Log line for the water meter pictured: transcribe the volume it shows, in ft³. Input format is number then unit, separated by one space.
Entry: 90555.33 ft³
